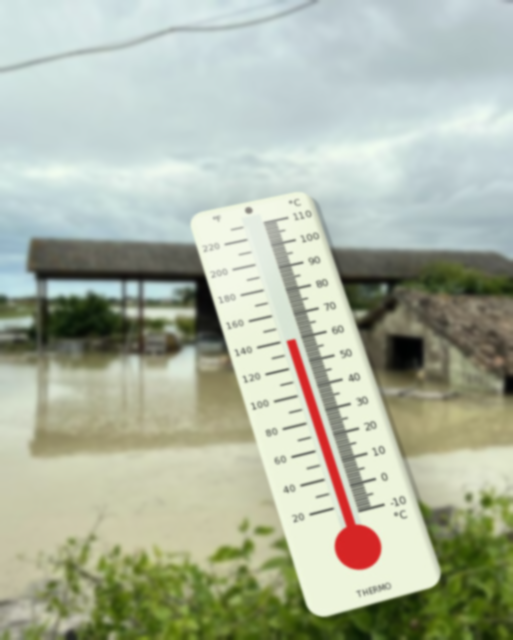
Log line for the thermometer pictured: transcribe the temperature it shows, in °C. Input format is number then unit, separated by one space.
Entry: 60 °C
